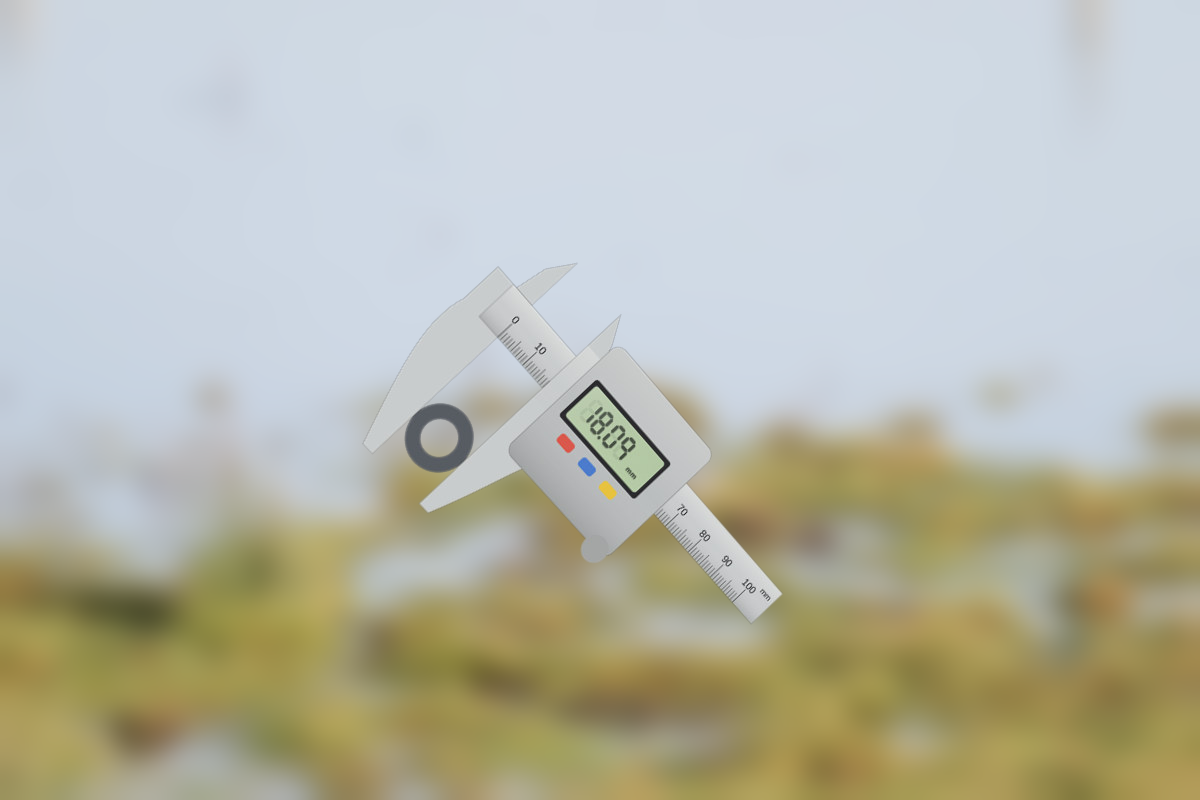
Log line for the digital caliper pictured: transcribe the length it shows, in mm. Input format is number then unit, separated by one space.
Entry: 18.09 mm
